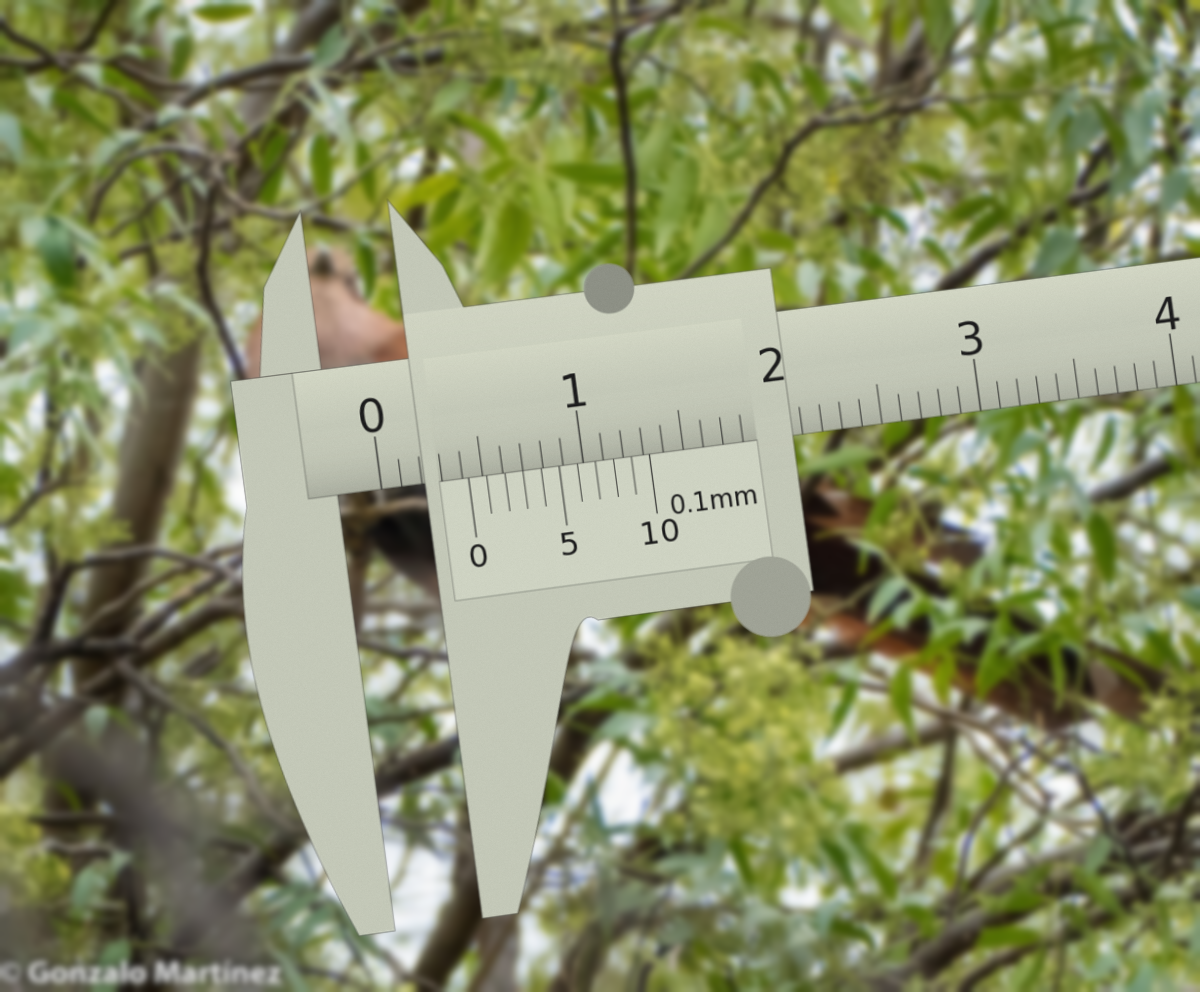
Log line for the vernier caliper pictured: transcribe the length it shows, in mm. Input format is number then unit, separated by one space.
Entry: 4.3 mm
